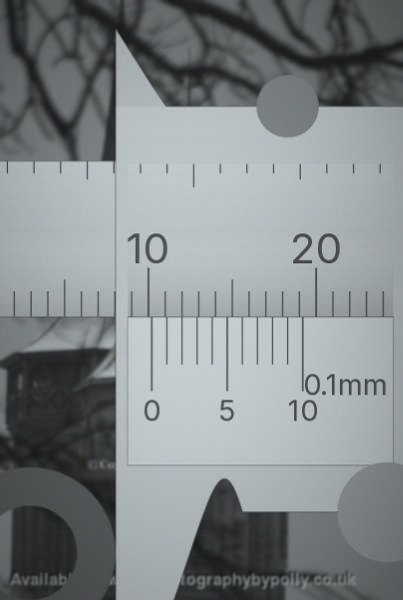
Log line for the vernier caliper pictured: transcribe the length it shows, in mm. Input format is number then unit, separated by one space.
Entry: 10.2 mm
